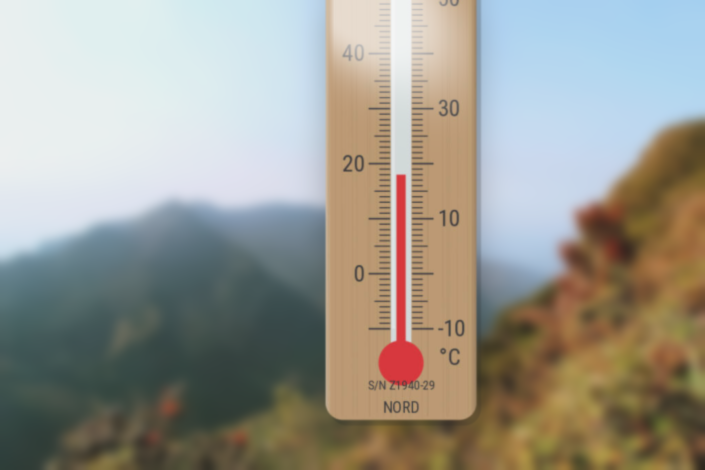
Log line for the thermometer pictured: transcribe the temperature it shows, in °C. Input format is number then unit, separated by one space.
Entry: 18 °C
